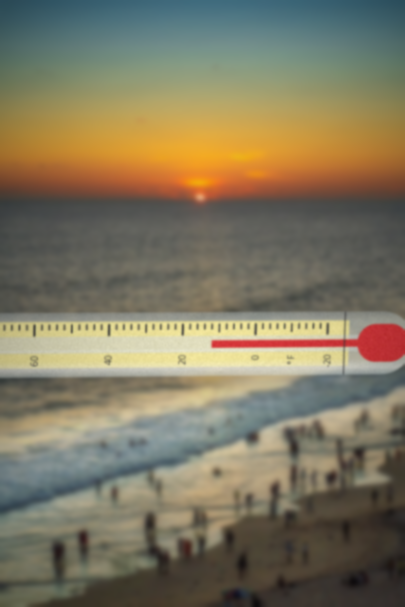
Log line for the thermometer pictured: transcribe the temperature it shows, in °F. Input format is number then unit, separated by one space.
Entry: 12 °F
